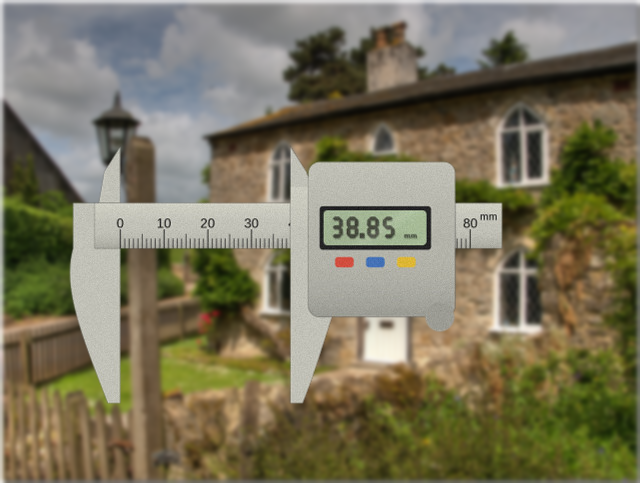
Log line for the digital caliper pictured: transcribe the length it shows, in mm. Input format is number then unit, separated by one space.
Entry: 38.85 mm
